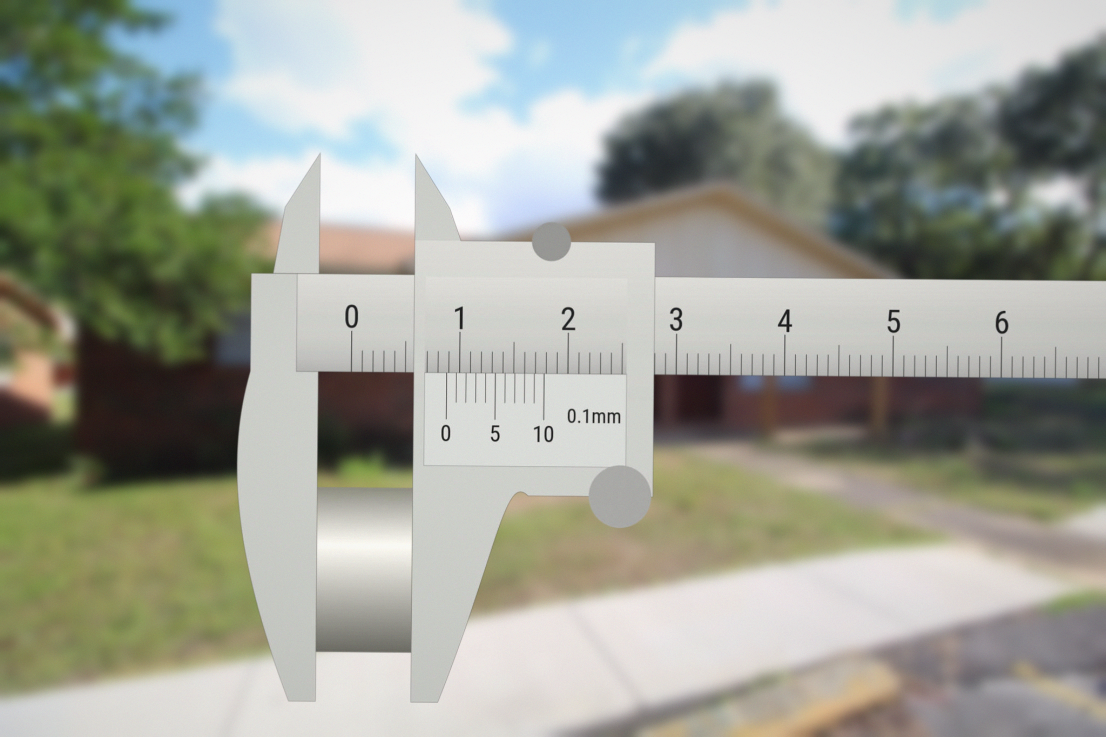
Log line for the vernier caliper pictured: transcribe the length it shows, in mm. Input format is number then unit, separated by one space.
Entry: 8.8 mm
